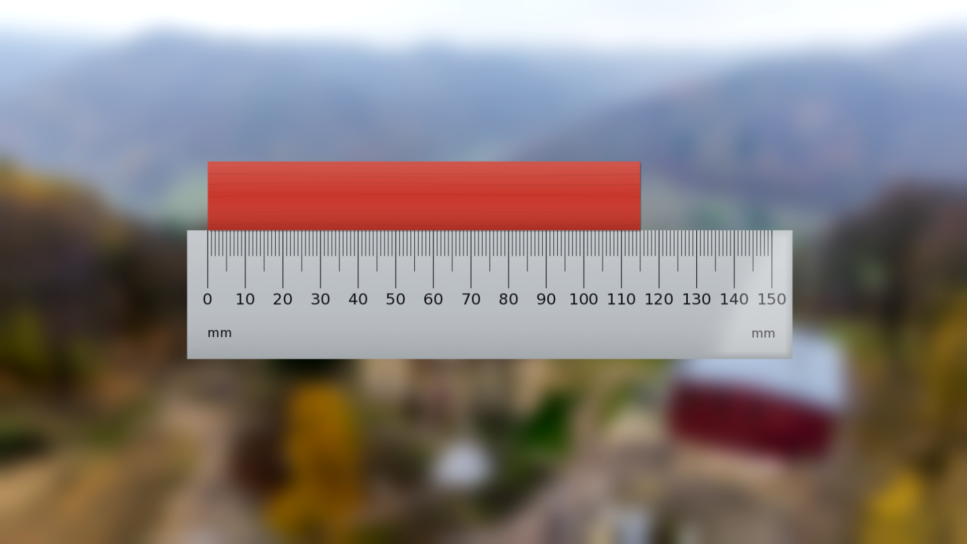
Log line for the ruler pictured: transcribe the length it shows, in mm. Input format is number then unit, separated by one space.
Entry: 115 mm
